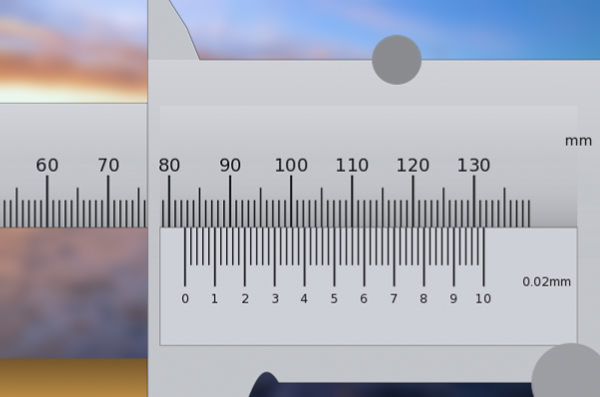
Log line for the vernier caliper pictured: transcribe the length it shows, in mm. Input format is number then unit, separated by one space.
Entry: 82.6 mm
